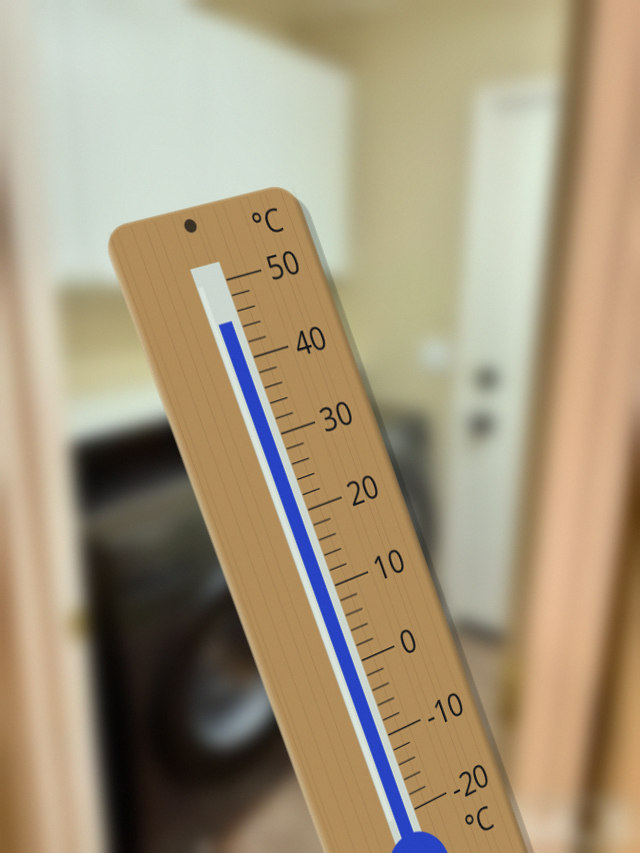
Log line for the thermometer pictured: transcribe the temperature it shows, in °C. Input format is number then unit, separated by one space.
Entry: 45 °C
